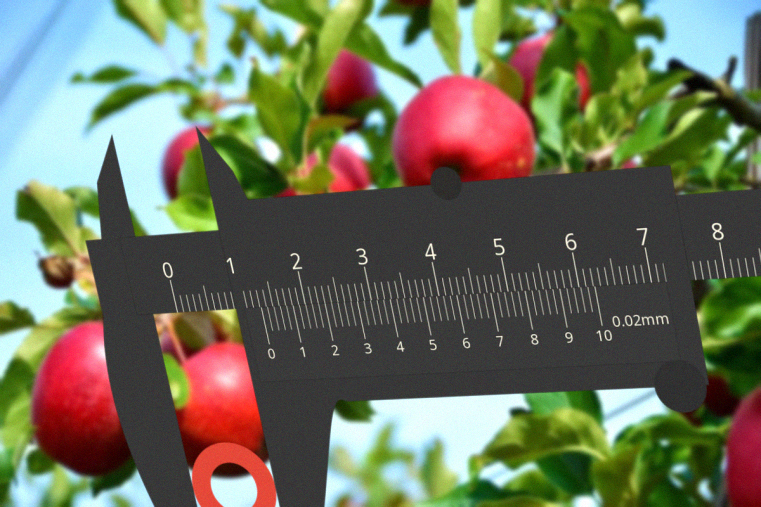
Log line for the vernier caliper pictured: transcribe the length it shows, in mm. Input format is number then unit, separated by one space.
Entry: 13.2 mm
